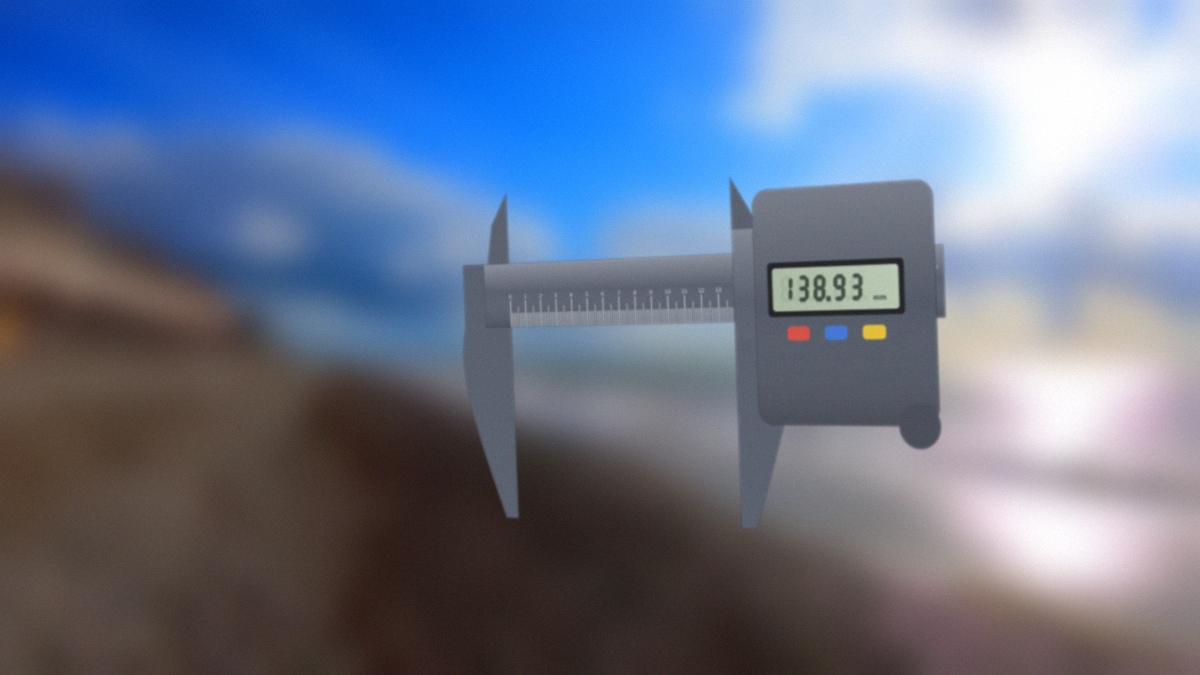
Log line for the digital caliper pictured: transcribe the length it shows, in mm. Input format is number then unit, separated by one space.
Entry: 138.93 mm
